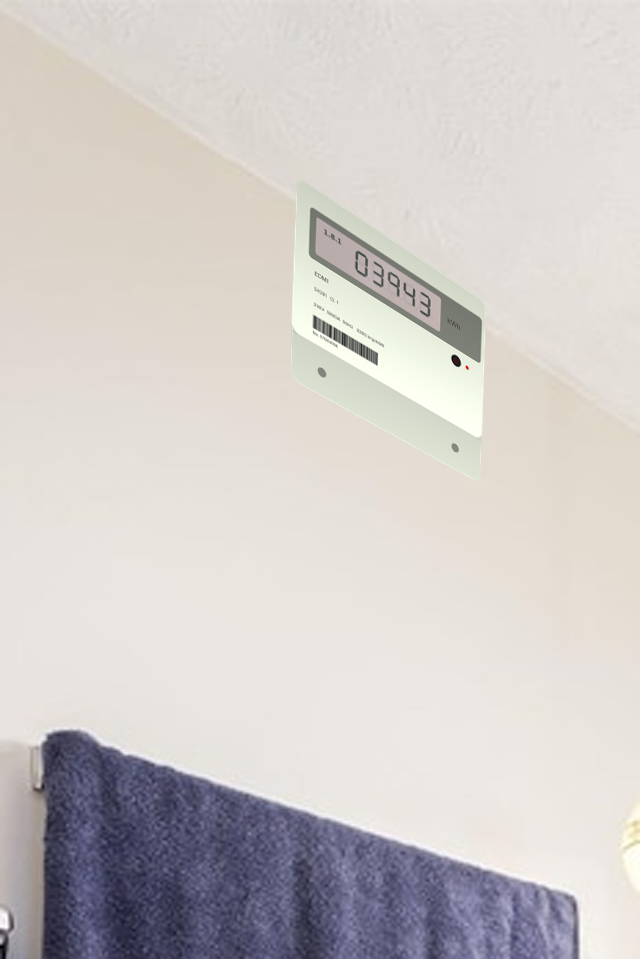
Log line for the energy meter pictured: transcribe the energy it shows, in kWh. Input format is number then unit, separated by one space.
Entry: 3943 kWh
